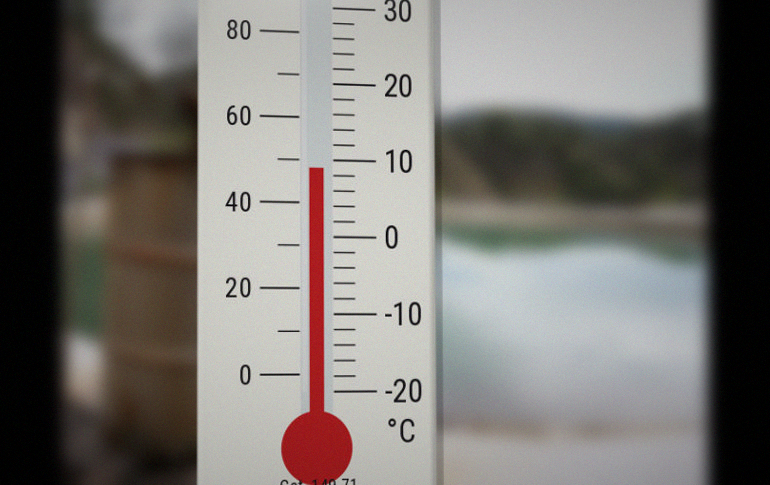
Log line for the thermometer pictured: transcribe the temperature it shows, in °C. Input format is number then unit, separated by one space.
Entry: 9 °C
